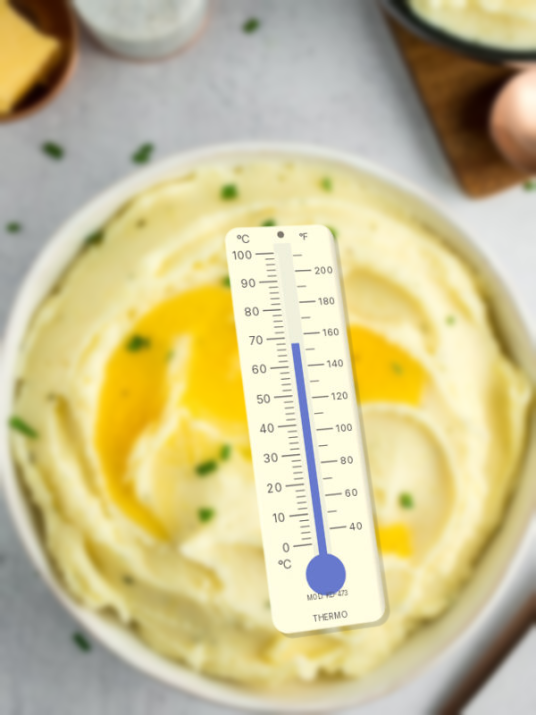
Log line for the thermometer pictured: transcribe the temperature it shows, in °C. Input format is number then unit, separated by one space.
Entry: 68 °C
